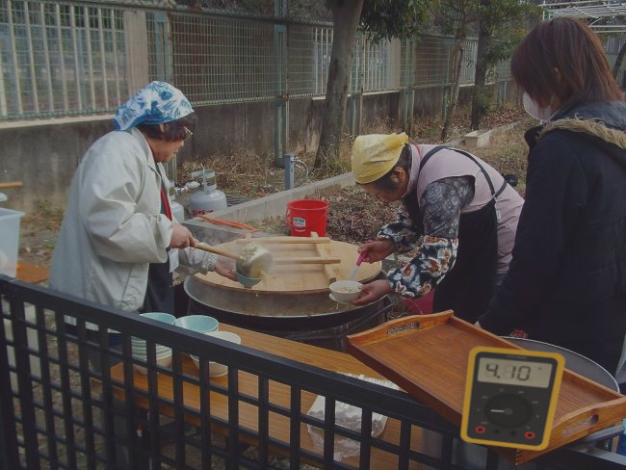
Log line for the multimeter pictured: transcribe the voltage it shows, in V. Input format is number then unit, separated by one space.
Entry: 4.10 V
